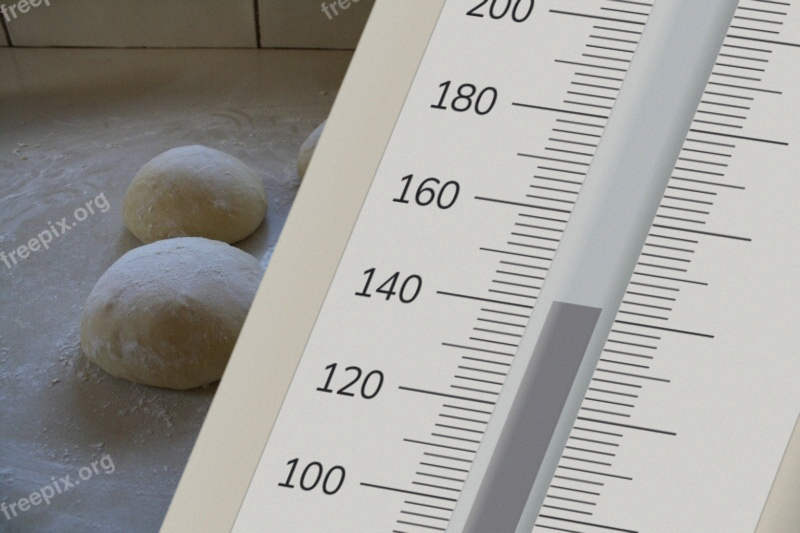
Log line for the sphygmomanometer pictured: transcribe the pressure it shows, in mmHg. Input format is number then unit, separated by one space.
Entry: 142 mmHg
